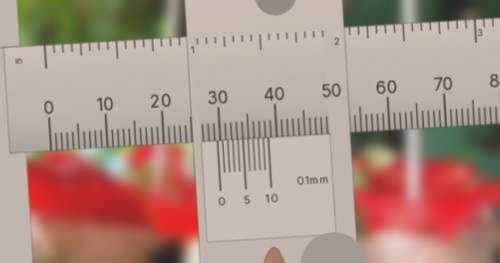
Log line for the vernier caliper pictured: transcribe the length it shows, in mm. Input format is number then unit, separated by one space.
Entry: 29.5 mm
